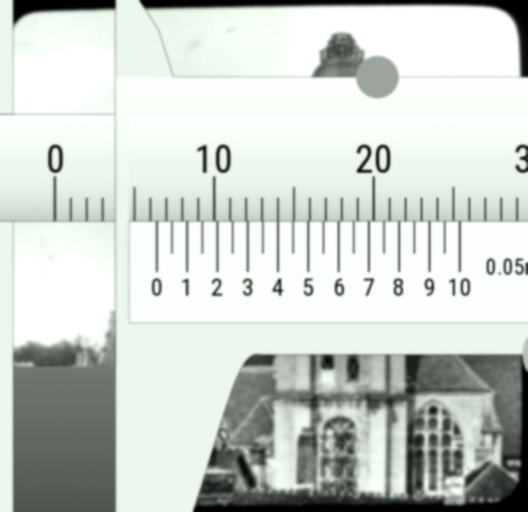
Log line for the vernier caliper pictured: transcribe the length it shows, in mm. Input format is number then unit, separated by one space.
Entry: 6.4 mm
